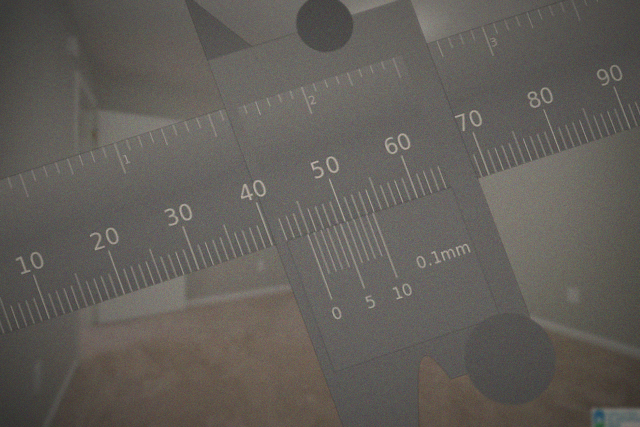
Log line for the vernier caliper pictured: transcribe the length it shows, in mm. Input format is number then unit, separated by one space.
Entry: 44.8 mm
